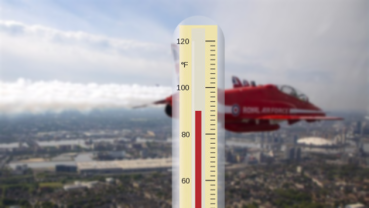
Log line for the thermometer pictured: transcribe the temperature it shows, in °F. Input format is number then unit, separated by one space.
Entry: 90 °F
